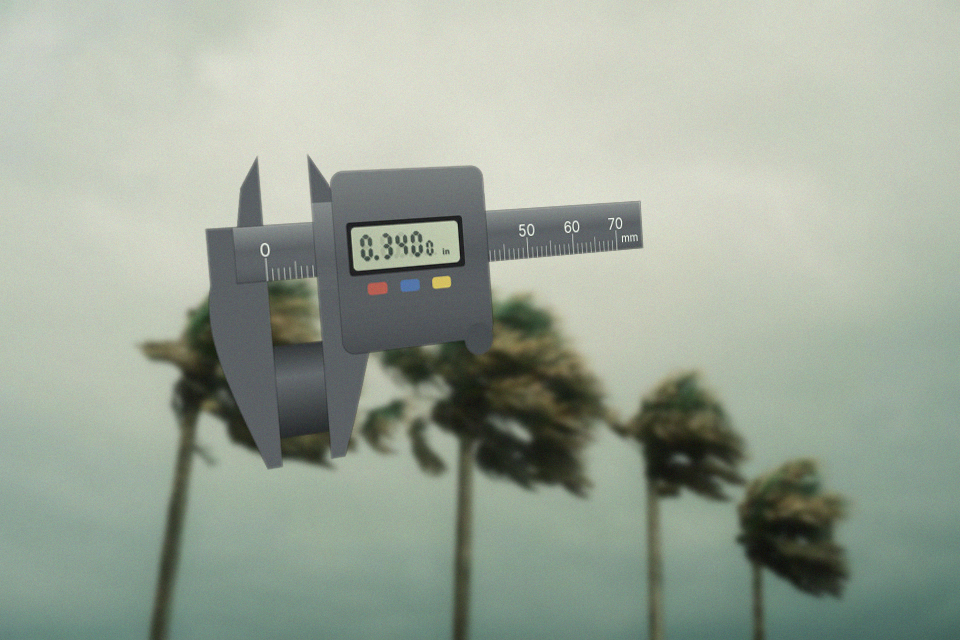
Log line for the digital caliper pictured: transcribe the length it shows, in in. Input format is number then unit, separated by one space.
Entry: 0.3400 in
